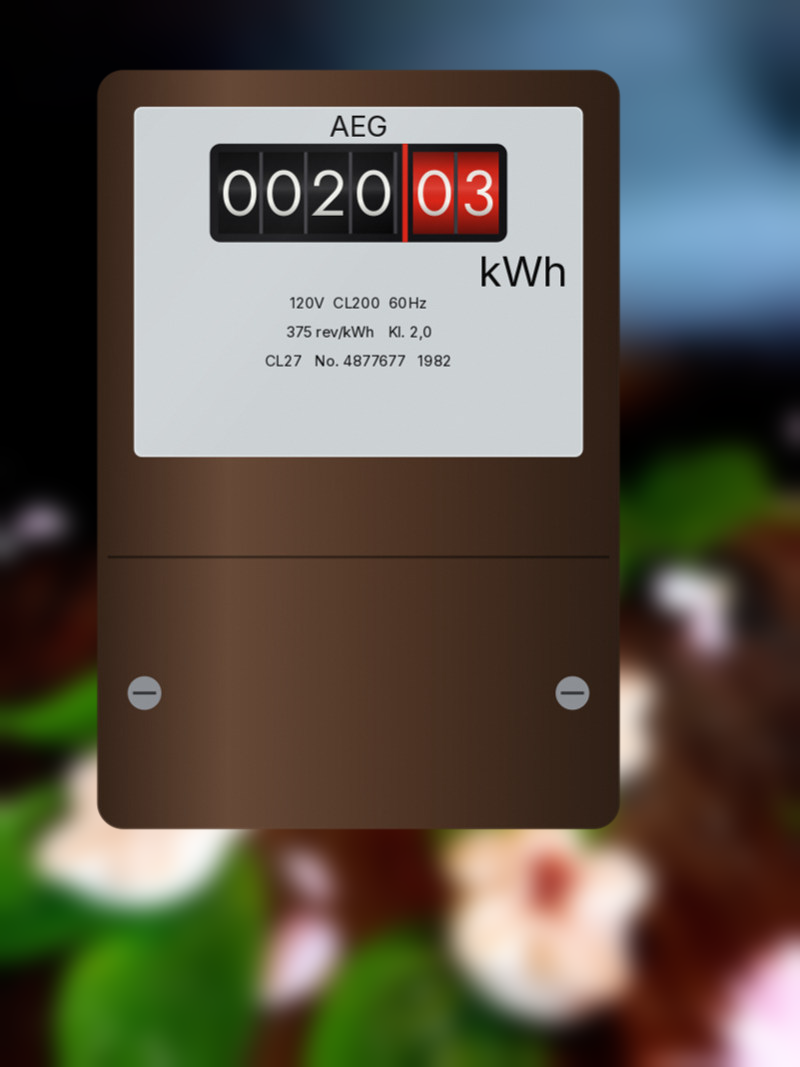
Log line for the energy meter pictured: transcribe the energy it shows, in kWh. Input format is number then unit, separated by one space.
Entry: 20.03 kWh
